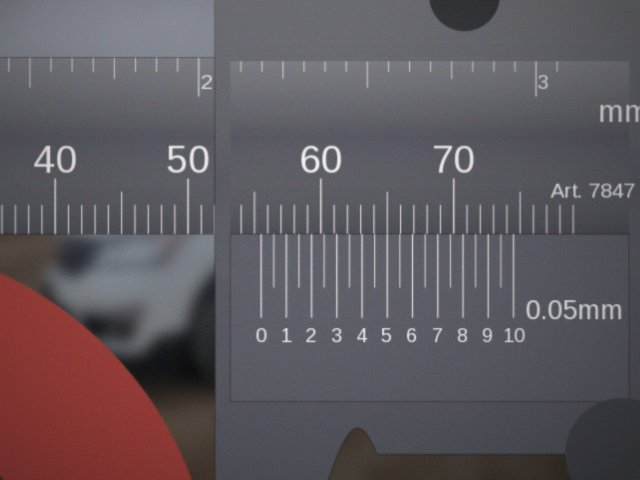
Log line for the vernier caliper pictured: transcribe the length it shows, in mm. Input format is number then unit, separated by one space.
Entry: 55.5 mm
